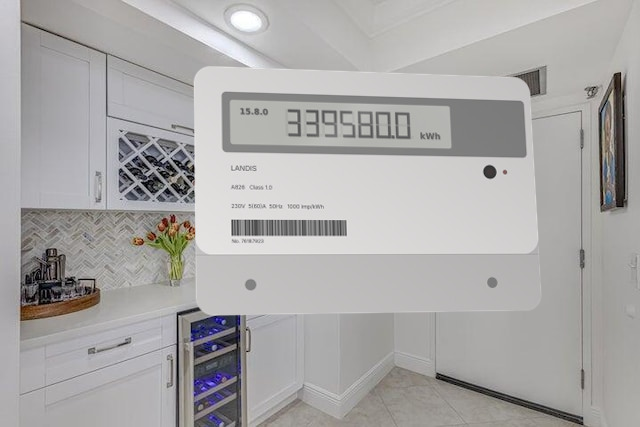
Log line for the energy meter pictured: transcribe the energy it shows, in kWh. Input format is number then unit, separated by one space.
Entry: 339580.0 kWh
